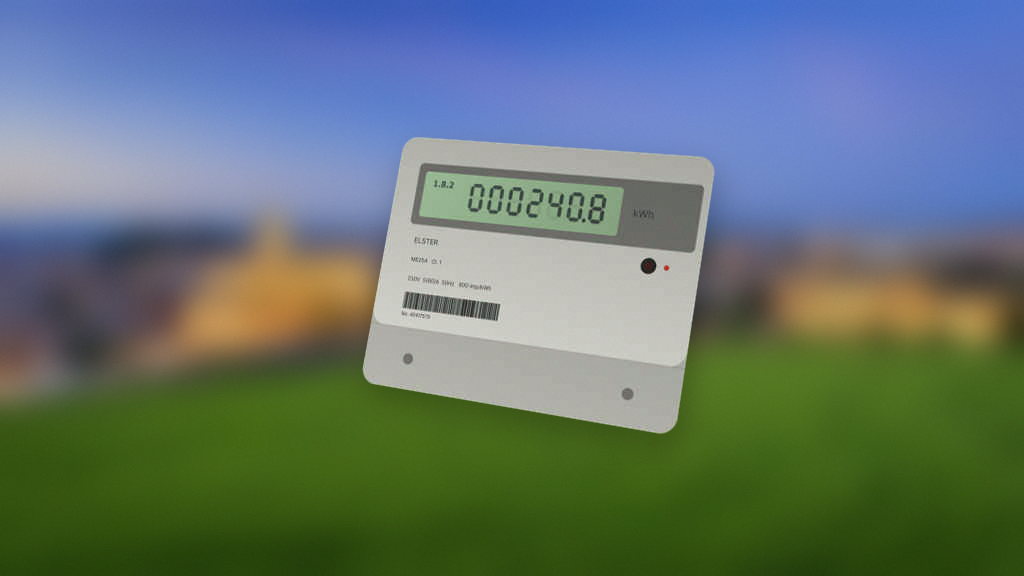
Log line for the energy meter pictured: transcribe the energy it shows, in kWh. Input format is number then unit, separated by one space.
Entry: 240.8 kWh
